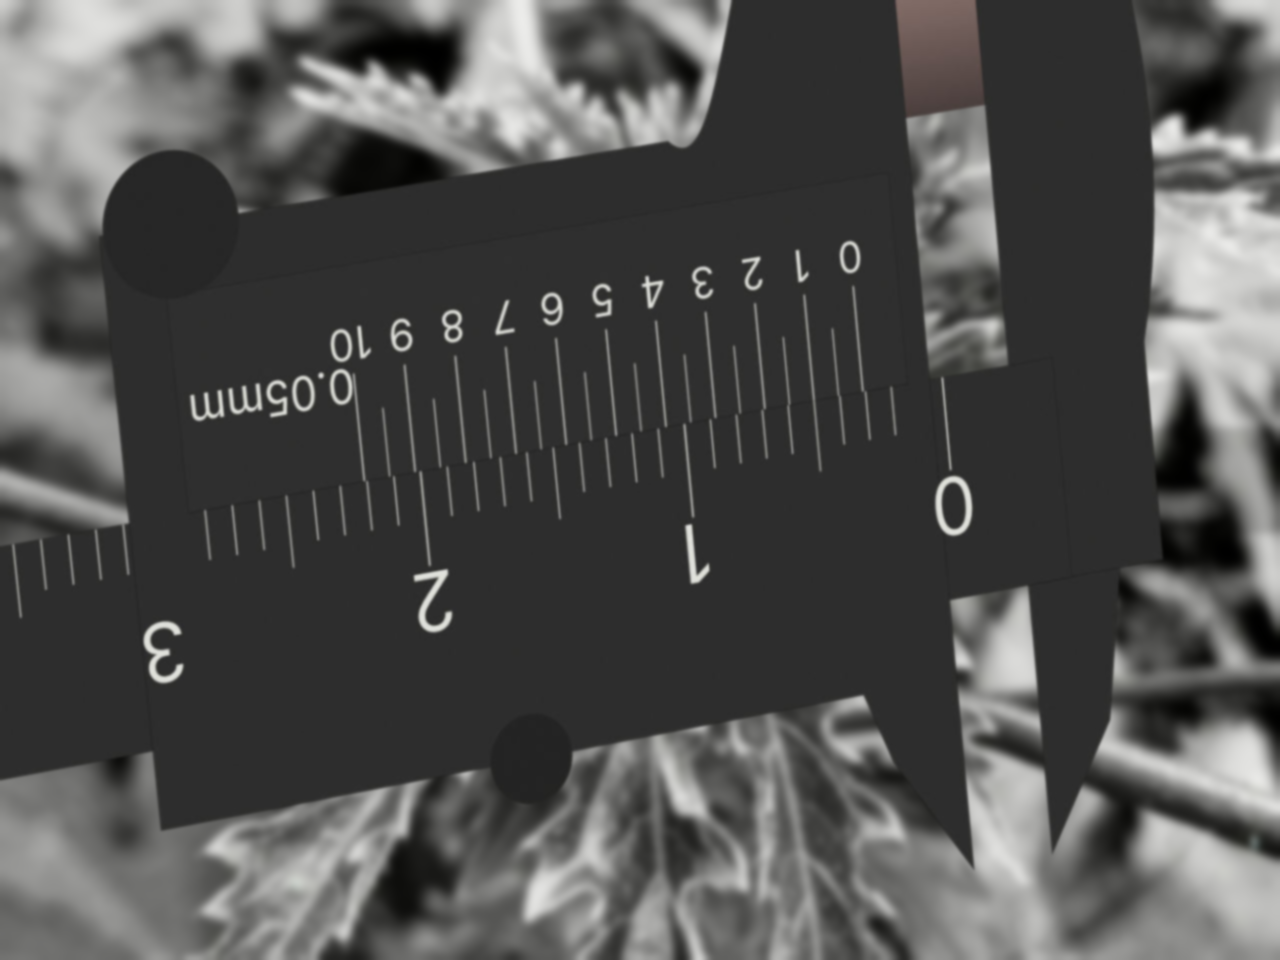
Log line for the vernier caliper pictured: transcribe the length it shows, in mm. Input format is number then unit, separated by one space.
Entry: 3.1 mm
